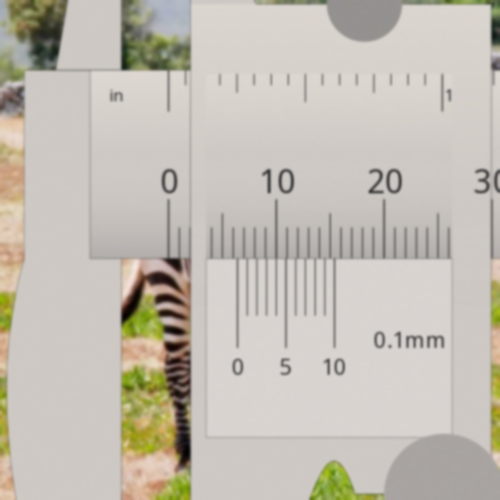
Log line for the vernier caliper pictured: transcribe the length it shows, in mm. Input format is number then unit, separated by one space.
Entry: 6.4 mm
